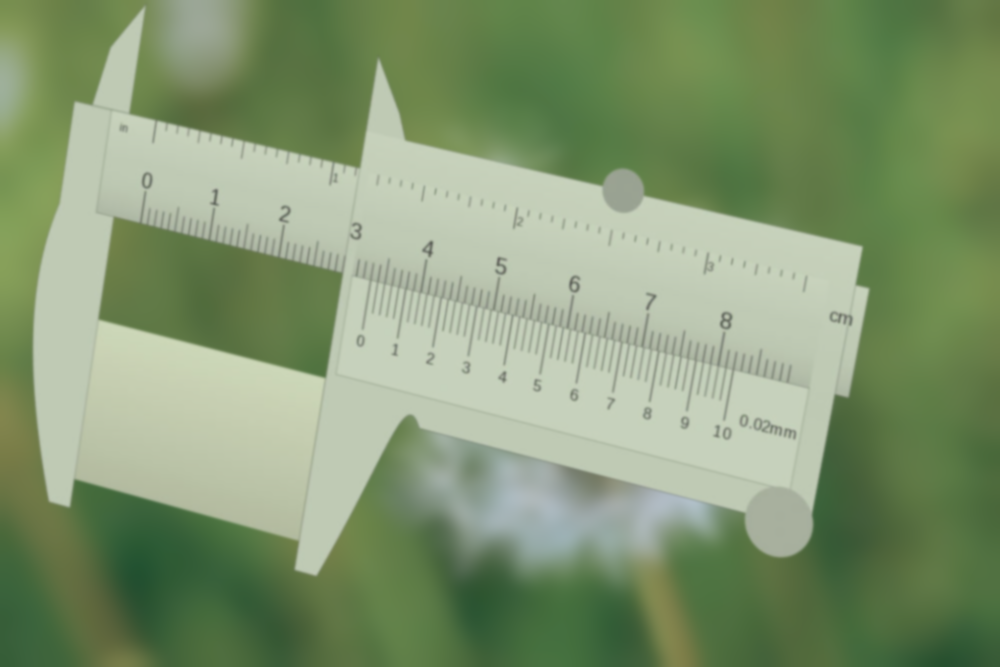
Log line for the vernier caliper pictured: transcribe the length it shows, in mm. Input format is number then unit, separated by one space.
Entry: 33.0 mm
